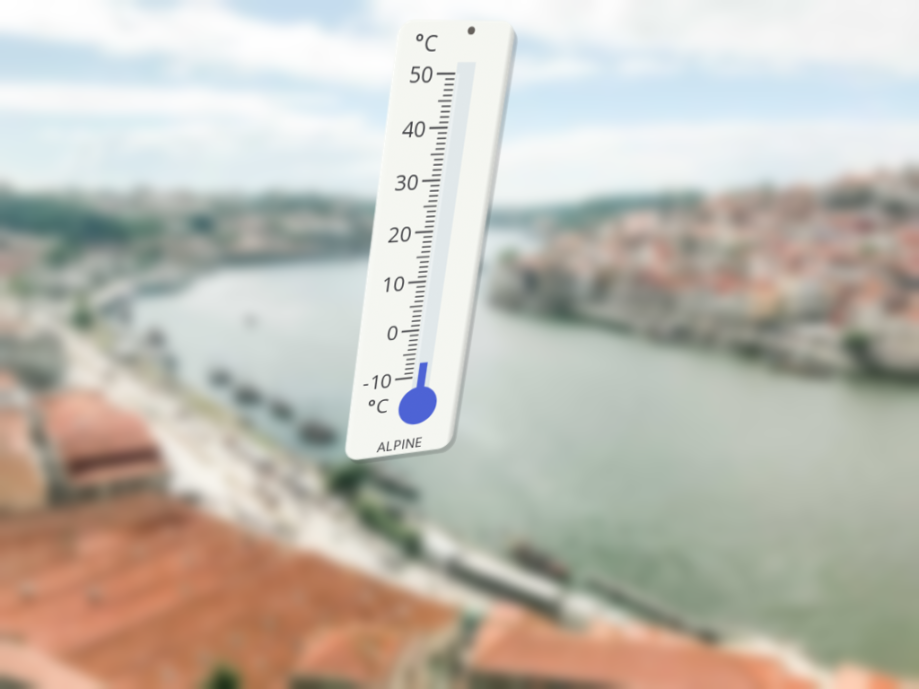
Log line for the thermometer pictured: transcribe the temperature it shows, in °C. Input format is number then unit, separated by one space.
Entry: -7 °C
